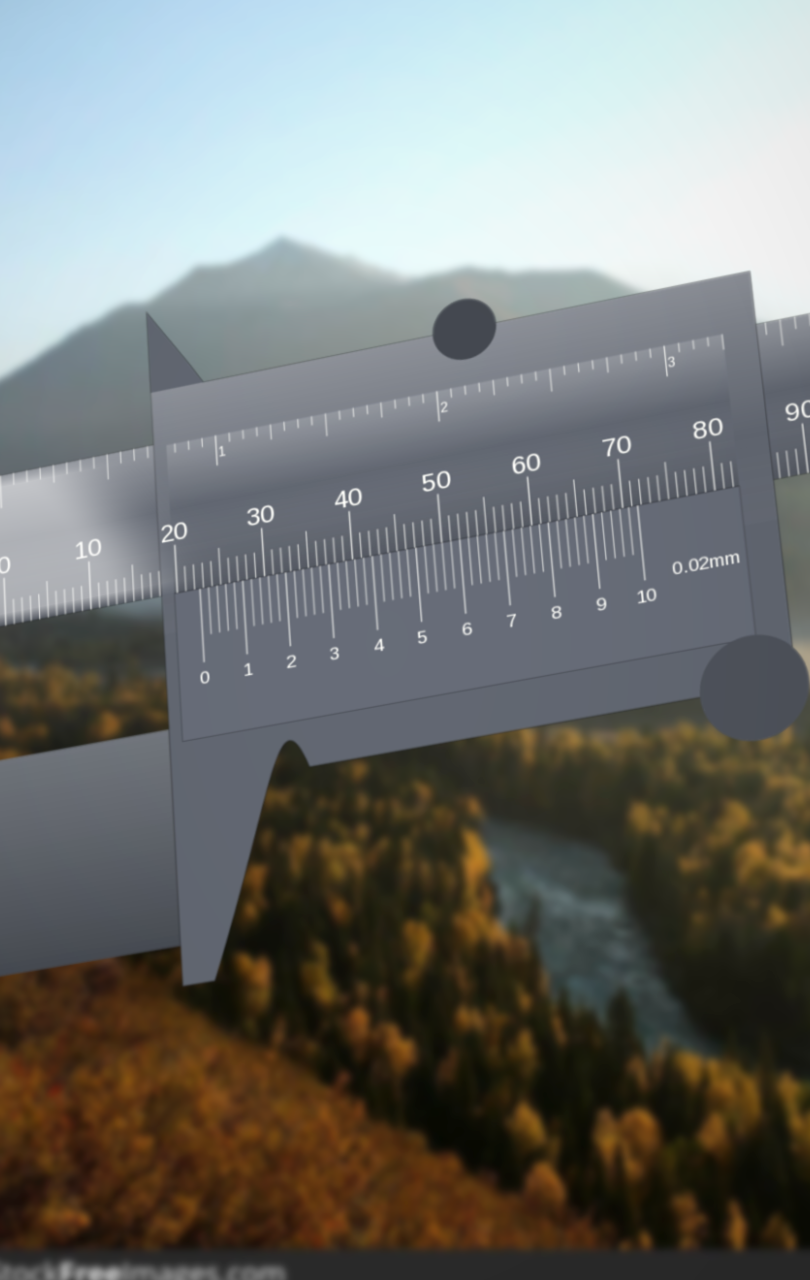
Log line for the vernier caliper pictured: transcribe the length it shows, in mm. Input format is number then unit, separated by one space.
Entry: 22.6 mm
